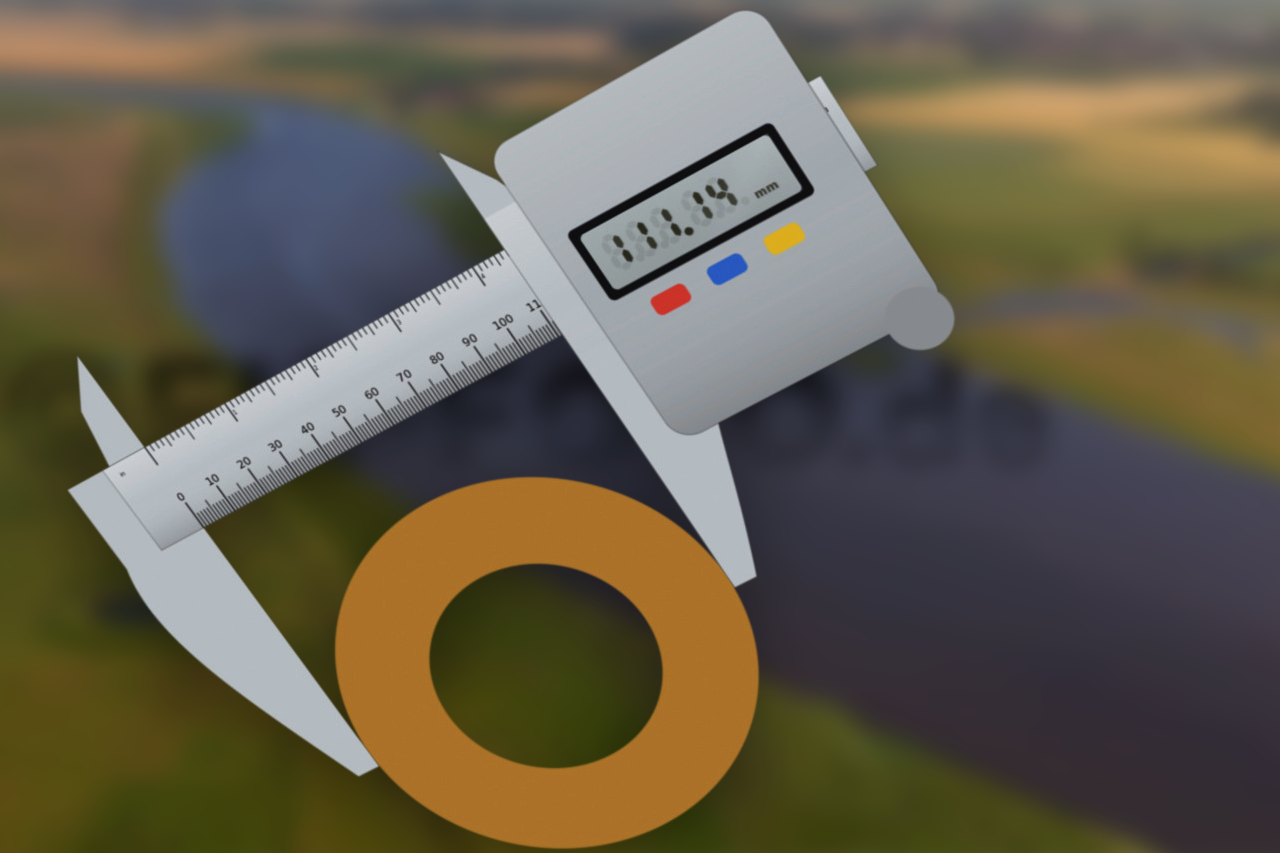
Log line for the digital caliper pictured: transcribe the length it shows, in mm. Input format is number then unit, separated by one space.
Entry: 111.14 mm
